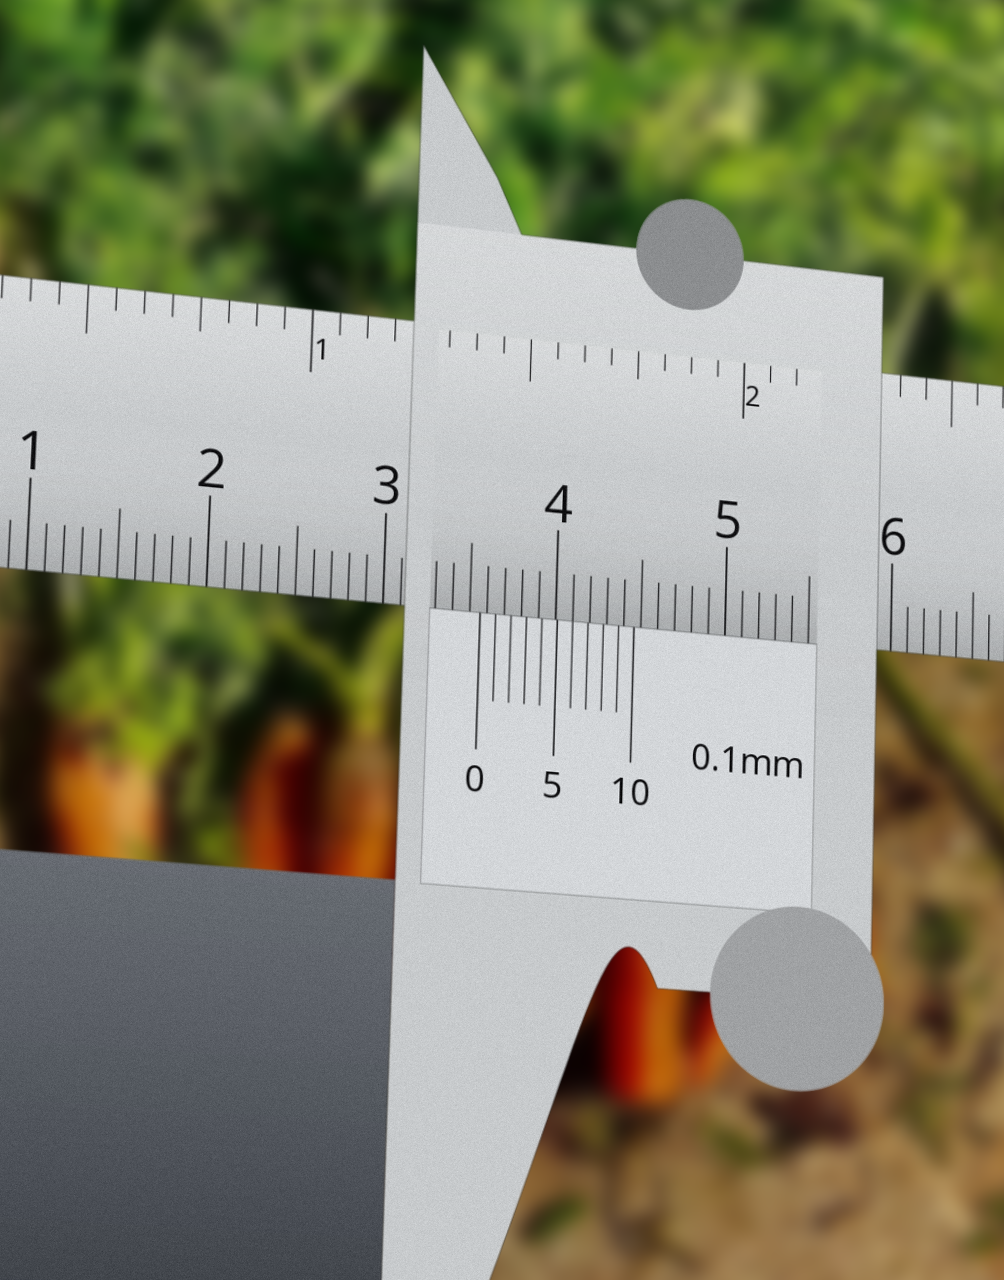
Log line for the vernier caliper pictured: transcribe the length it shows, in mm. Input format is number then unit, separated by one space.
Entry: 35.6 mm
